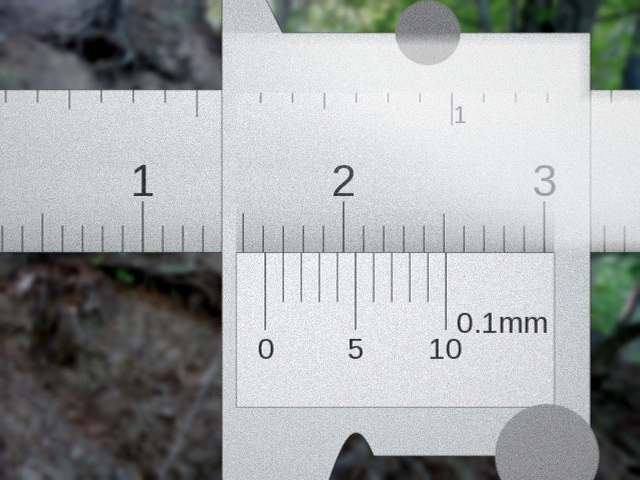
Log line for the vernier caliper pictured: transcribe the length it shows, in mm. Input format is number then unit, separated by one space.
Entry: 16.1 mm
